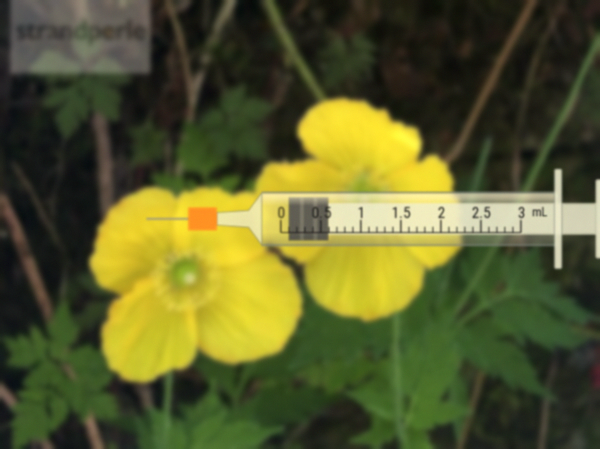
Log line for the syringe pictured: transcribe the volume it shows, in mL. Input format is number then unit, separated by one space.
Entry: 0.1 mL
